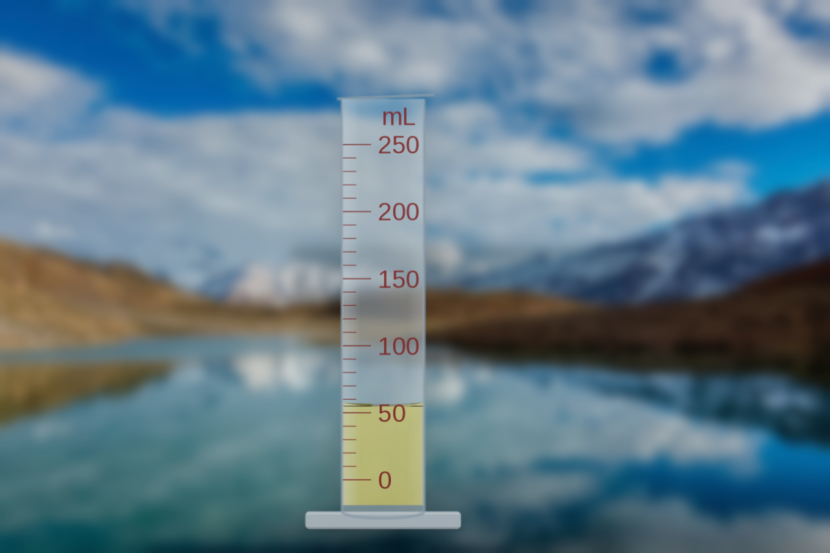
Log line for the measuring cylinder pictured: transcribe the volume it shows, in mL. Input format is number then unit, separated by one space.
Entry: 55 mL
